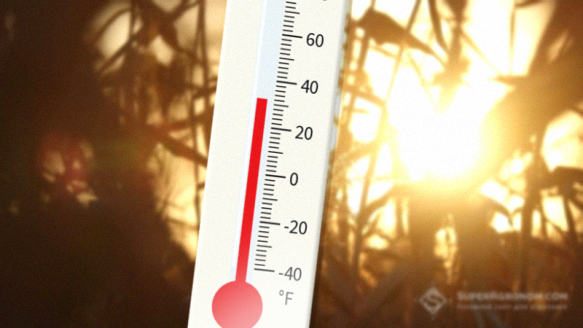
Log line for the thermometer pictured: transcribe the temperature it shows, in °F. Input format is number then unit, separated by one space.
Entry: 32 °F
